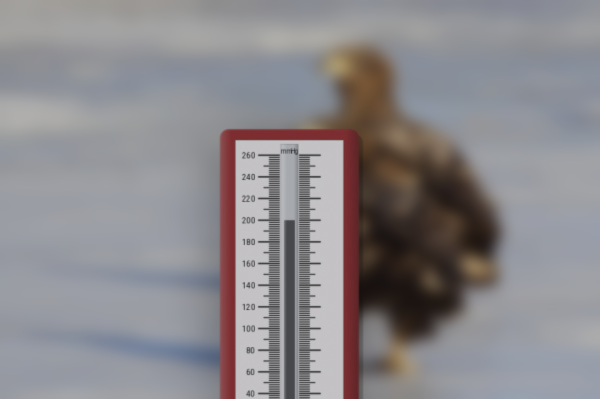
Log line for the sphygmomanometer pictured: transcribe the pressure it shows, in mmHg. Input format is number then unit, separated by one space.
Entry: 200 mmHg
